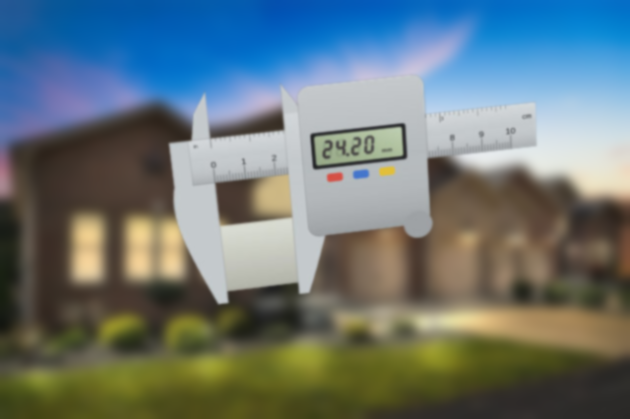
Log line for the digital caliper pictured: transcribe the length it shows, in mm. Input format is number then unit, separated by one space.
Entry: 24.20 mm
